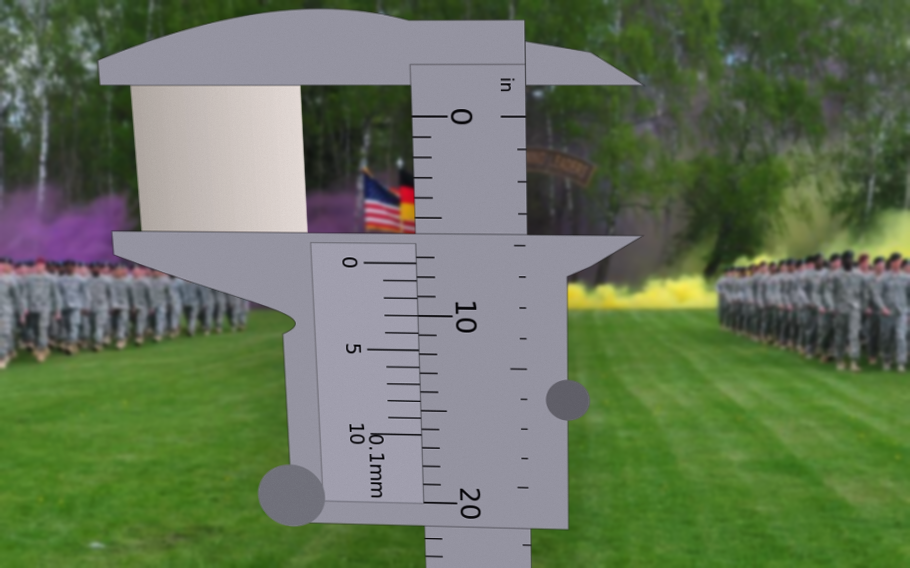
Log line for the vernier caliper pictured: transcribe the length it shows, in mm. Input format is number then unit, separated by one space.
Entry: 7.3 mm
